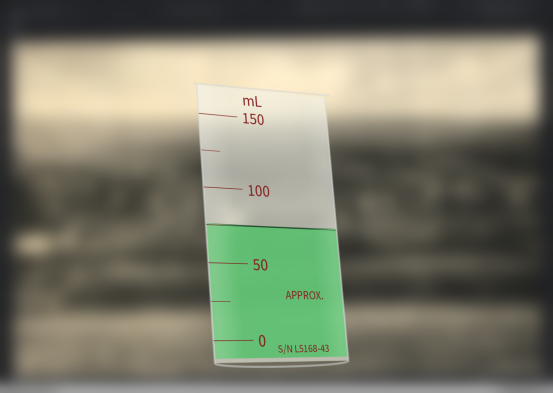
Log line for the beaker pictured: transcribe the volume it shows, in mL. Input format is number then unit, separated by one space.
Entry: 75 mL
